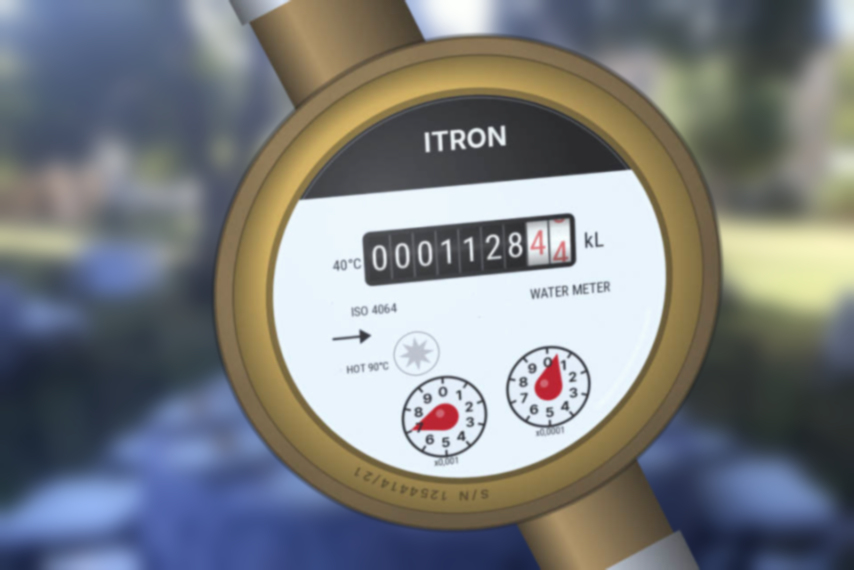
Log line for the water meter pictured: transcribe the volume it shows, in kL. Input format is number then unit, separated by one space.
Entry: 1128.4370 kL
